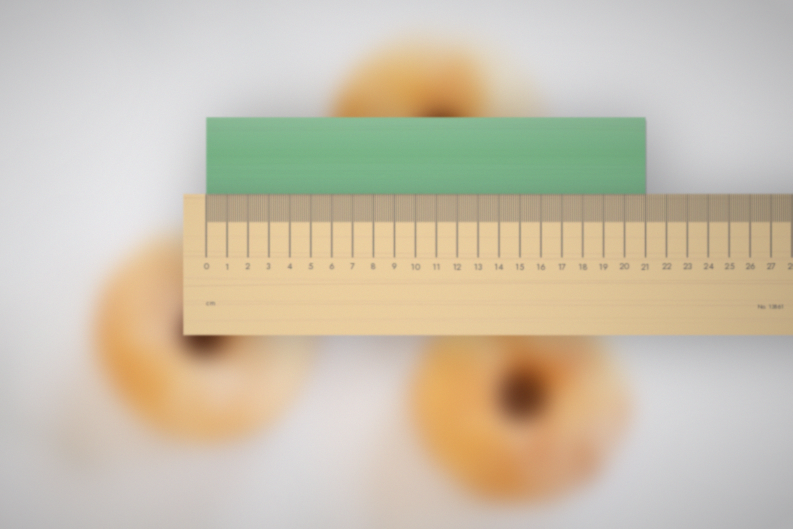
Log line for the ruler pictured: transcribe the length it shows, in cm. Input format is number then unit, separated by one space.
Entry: 21 cm
